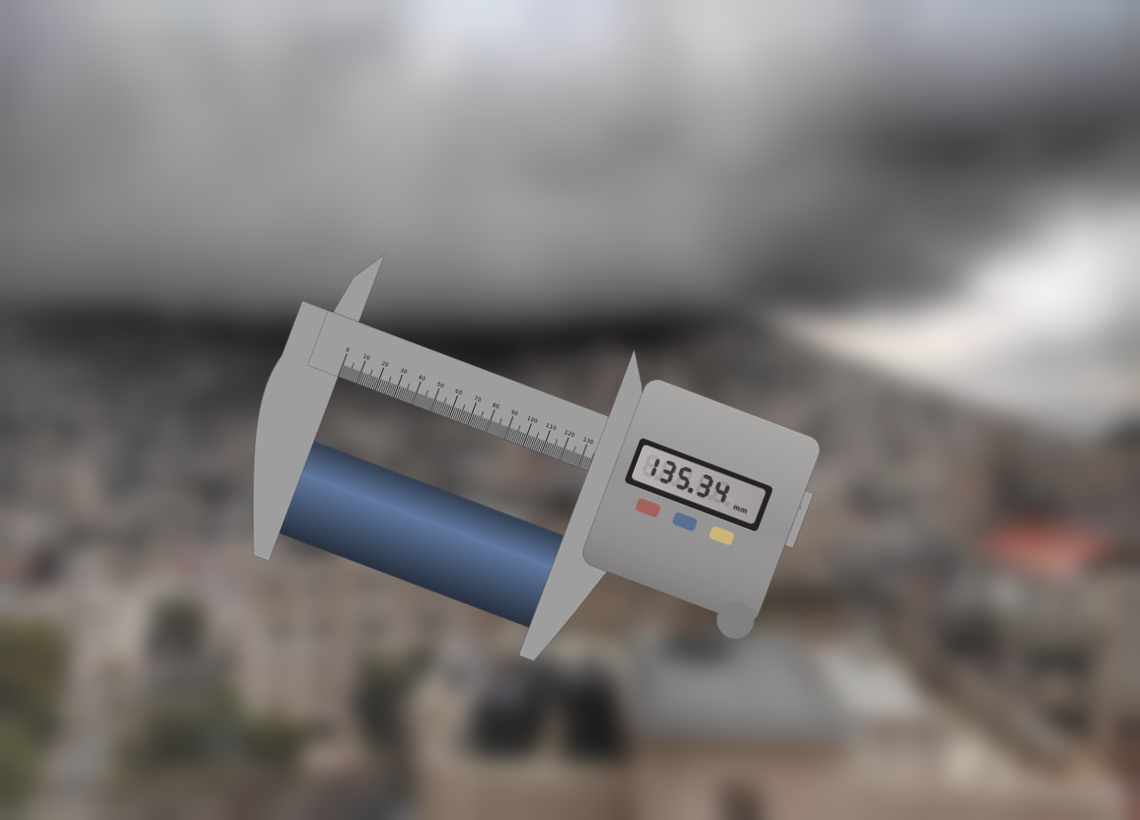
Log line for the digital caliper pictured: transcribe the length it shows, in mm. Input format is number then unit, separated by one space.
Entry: 135.34 mm
